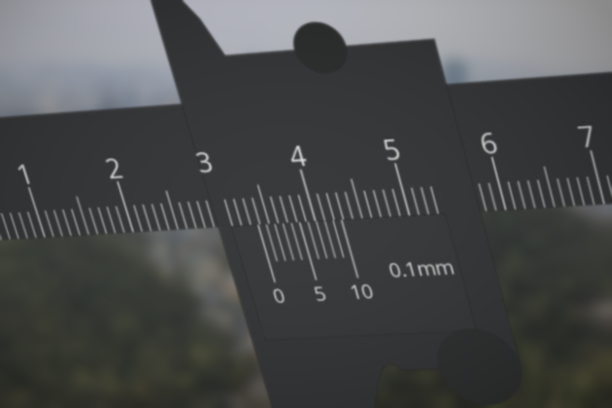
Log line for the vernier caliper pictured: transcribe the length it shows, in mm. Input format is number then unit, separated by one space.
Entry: 33.8 mm
